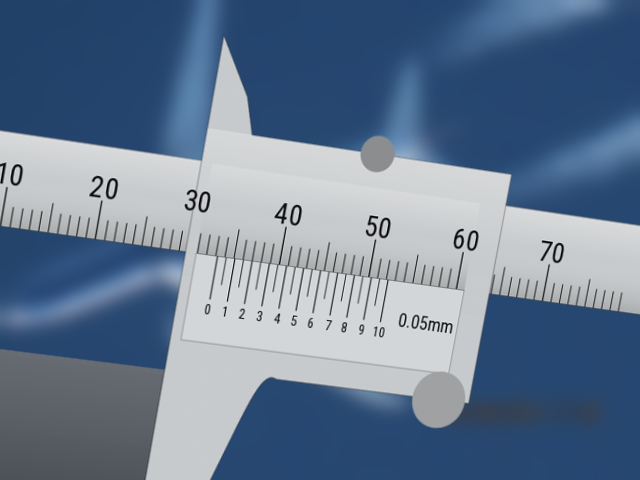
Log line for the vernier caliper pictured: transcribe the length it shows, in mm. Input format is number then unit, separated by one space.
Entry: 33.2 mm
